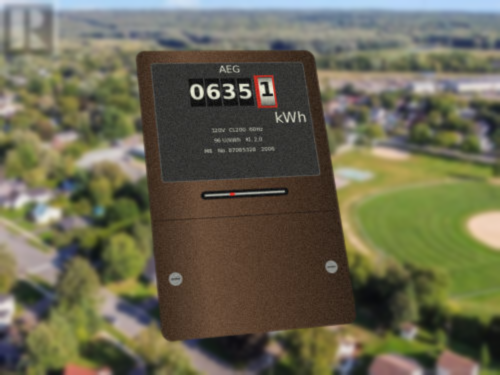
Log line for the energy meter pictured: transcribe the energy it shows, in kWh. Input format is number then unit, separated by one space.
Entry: 635.1 kWh
